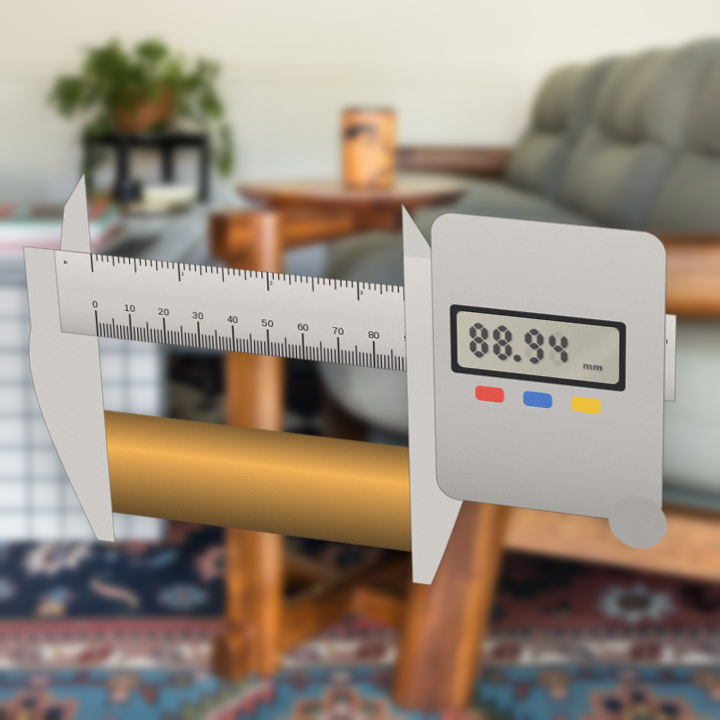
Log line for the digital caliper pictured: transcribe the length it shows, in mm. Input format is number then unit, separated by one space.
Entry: 88.94 mm
